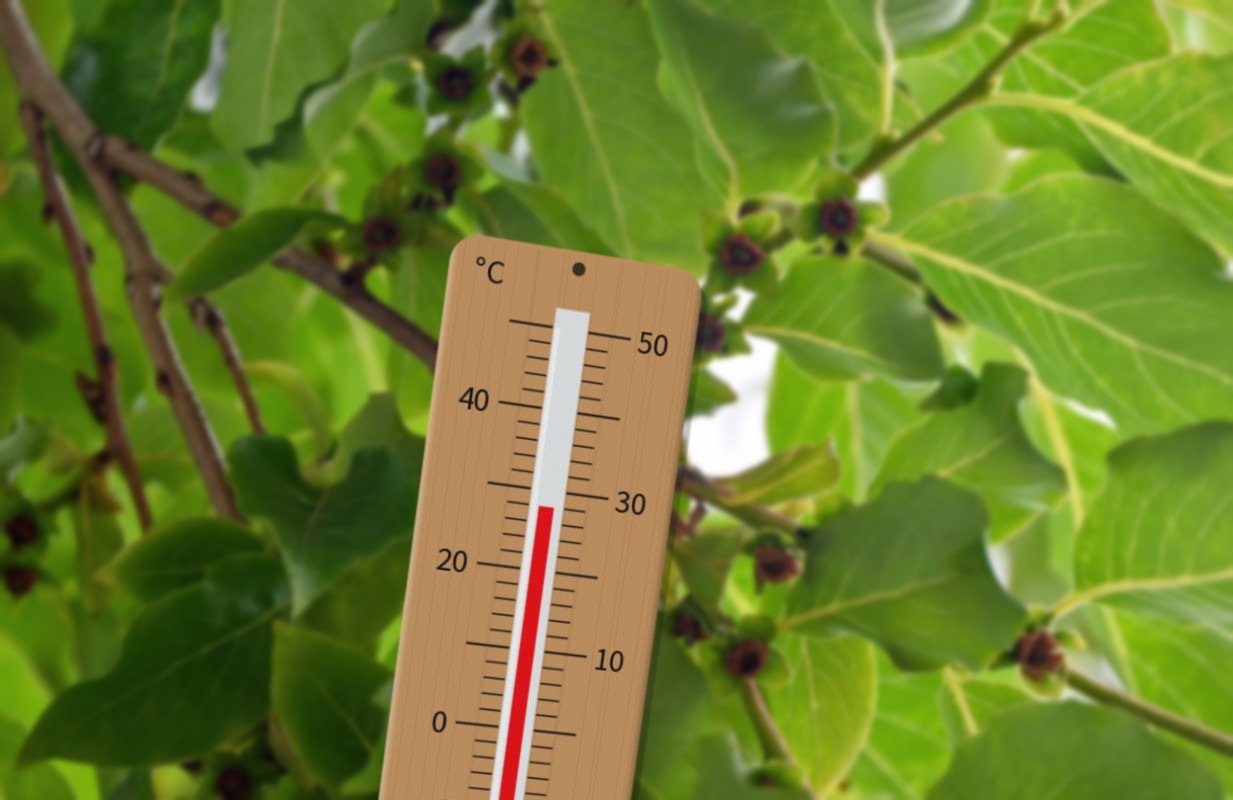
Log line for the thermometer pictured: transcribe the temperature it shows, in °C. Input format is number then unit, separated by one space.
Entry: 28 °C
